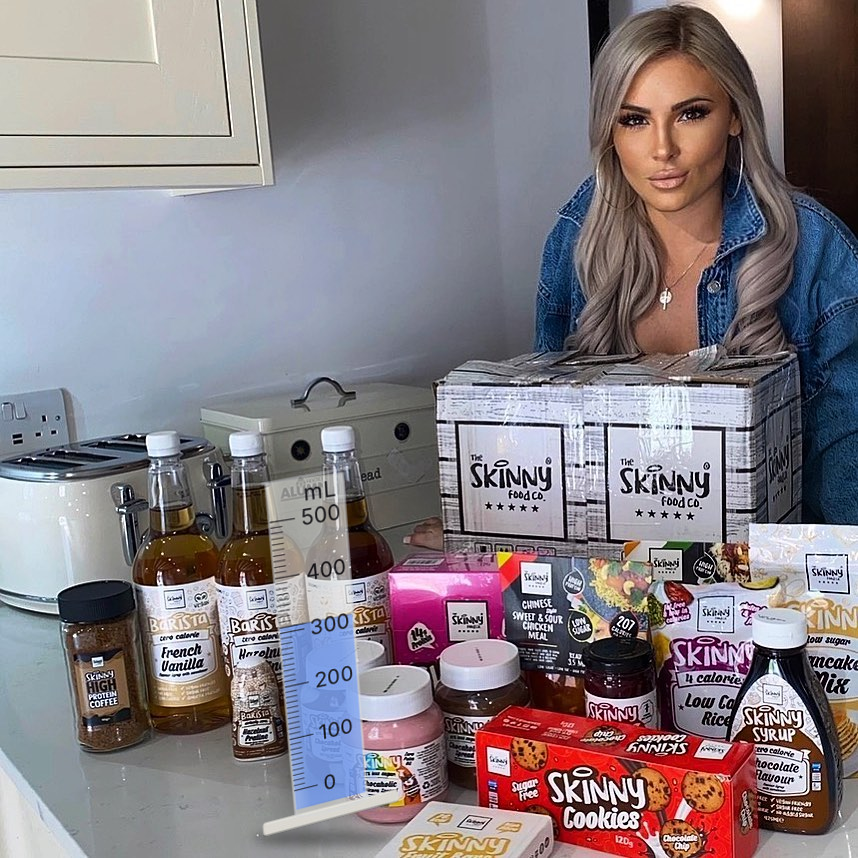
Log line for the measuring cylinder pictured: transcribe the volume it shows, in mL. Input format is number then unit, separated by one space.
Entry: 310 mL
